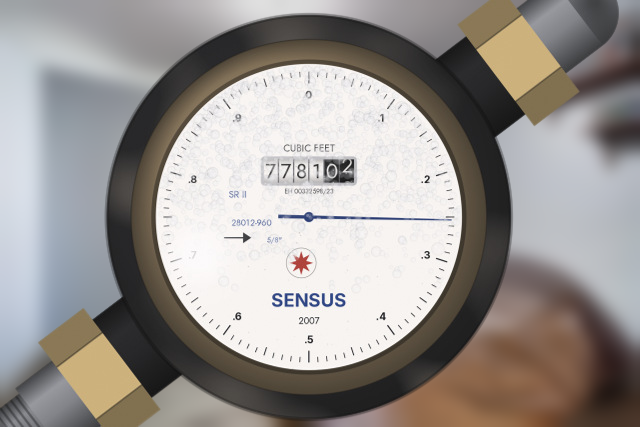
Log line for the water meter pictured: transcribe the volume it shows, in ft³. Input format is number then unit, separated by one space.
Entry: 778102.25 ft³
